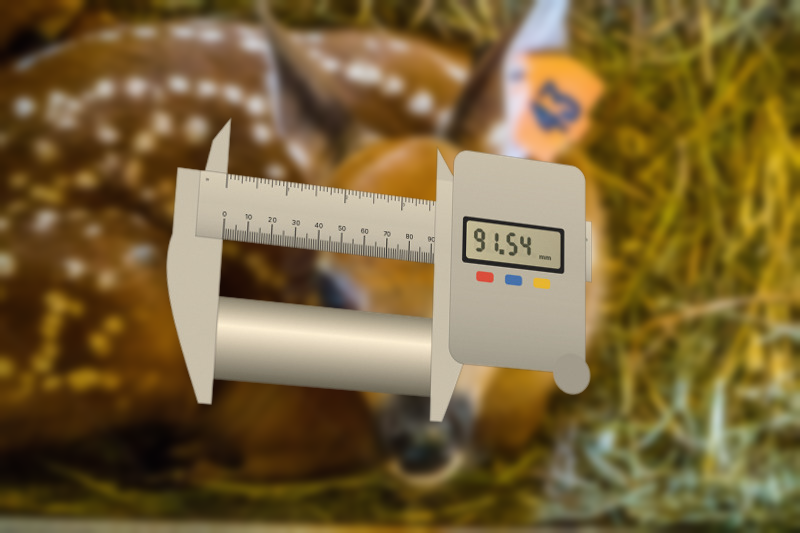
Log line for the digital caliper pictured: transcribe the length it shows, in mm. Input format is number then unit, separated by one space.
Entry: 91.54 mm
